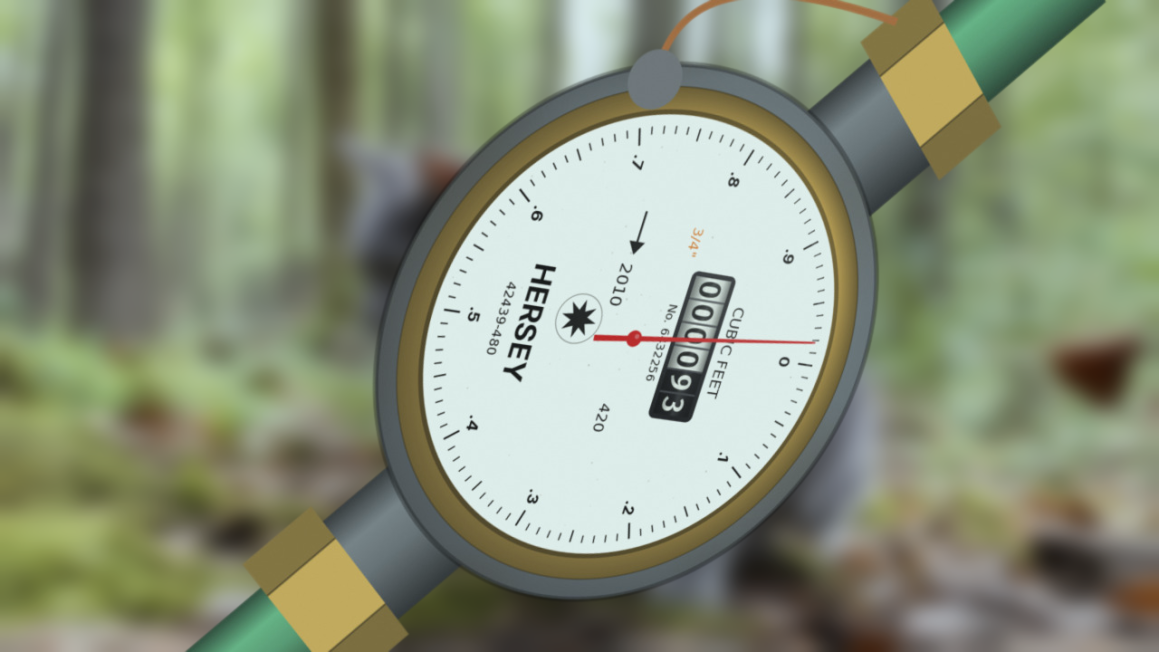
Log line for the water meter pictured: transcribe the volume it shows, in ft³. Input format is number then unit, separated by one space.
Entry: 92.98 ft³
